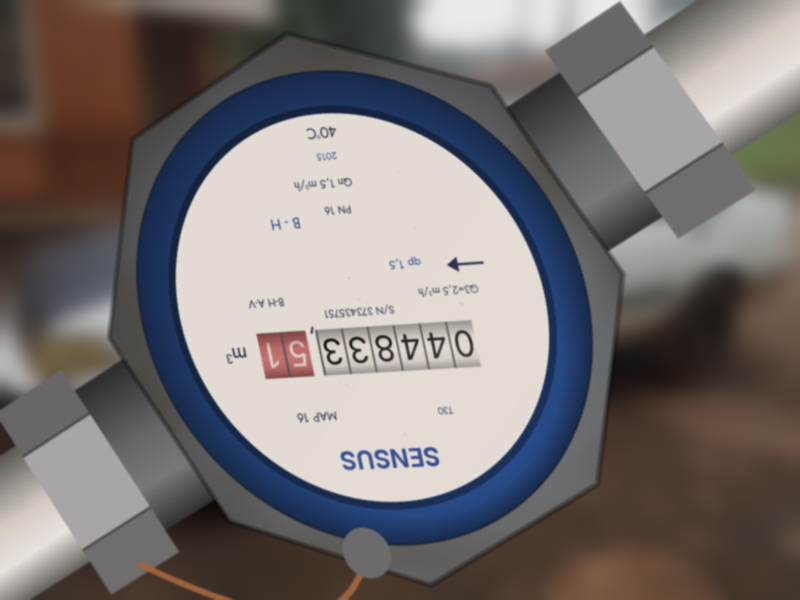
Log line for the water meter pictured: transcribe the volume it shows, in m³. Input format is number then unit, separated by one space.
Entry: 44833.51 m³
